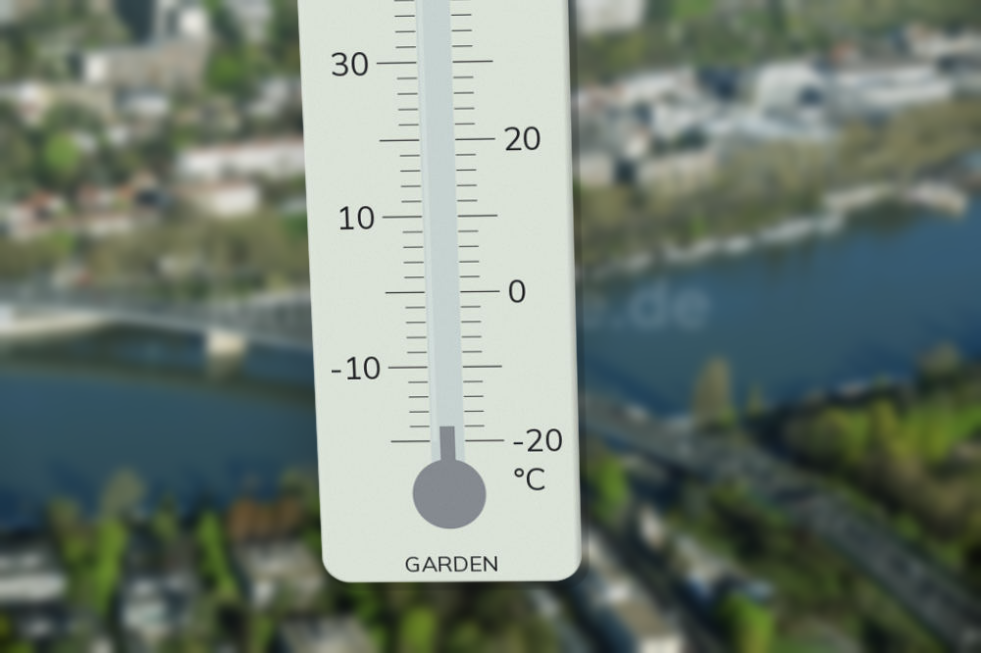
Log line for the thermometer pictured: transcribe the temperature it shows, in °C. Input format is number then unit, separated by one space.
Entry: -18 °C
